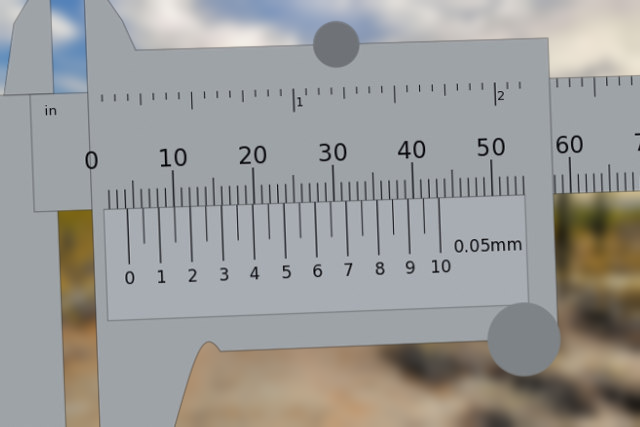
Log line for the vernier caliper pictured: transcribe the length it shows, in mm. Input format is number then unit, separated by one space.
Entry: 4.2 mm
